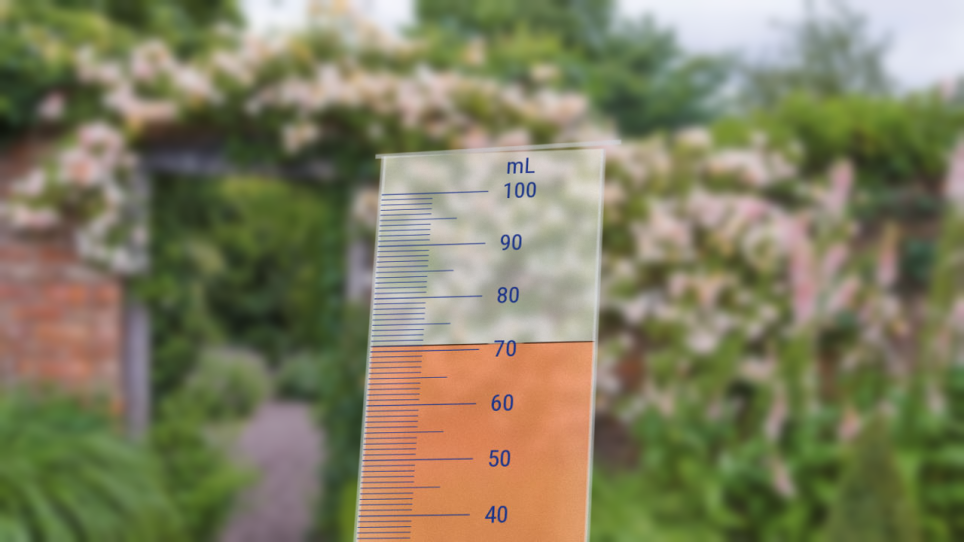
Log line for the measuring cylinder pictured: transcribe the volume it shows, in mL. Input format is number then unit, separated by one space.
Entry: 71 mL
